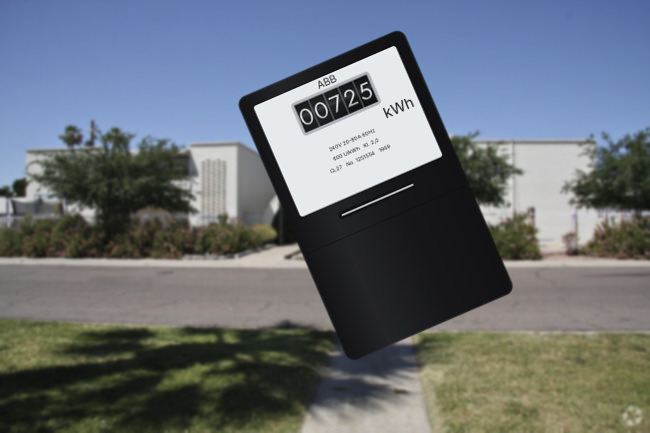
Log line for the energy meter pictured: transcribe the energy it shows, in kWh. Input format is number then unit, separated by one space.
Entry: 725 kWh
